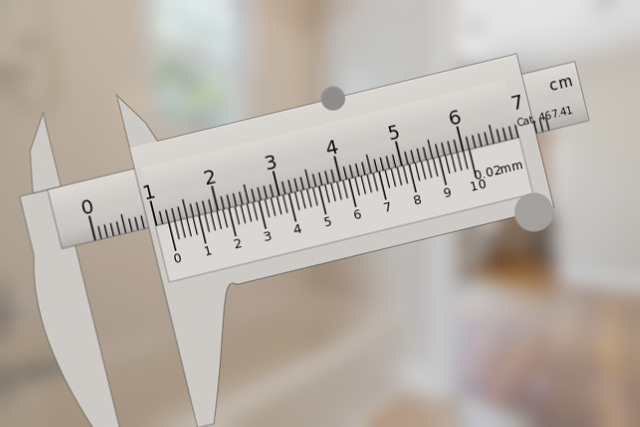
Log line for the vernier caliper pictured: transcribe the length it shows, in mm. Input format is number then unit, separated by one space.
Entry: 12.0 mm
